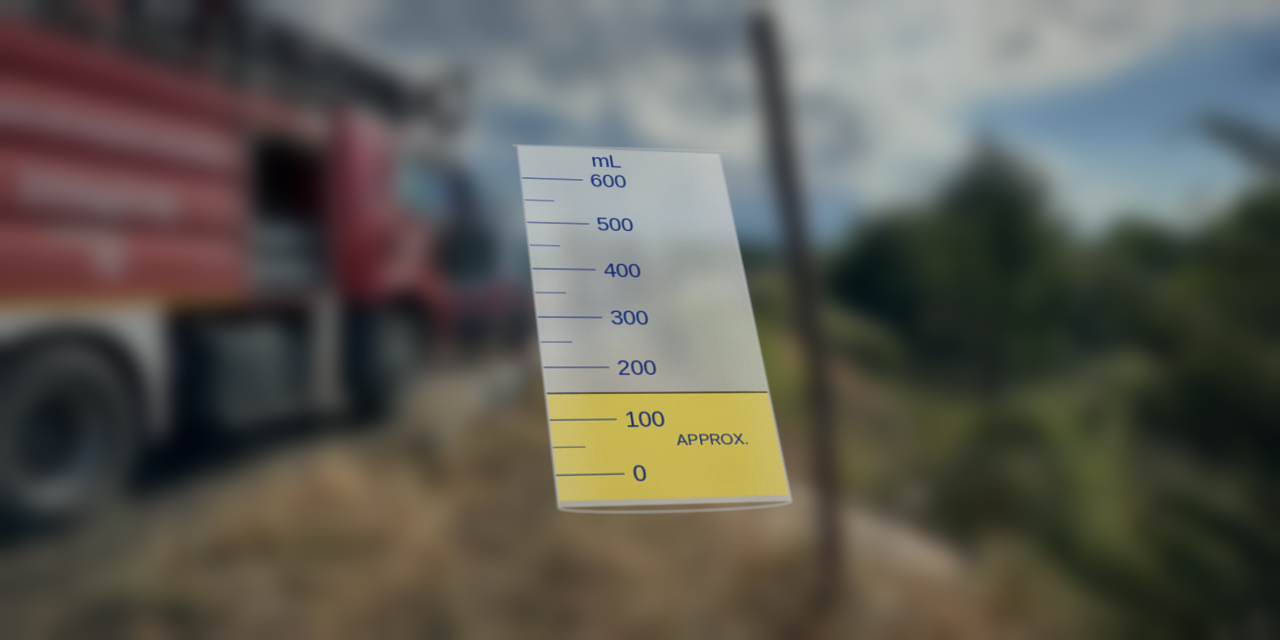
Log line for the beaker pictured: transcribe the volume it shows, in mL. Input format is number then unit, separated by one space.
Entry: 150 mL
